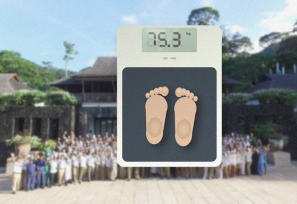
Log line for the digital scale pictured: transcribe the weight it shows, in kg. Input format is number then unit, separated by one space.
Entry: 75.3 kg
